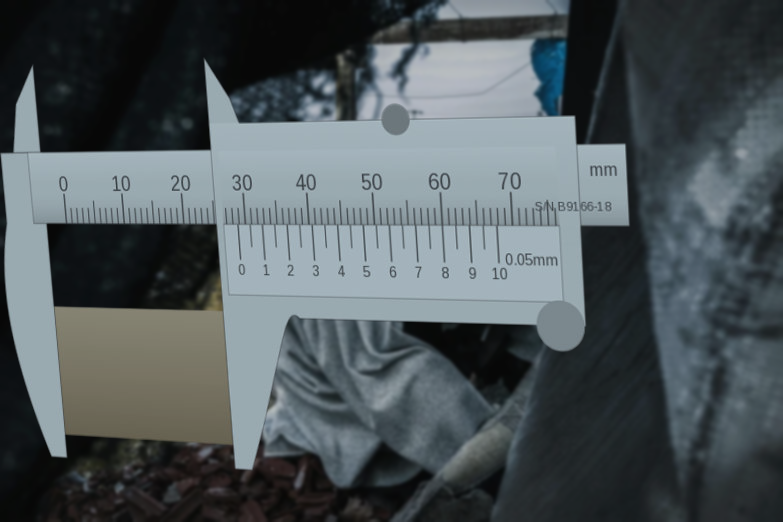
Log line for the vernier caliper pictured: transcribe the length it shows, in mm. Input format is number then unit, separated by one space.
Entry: 28.8 mm
